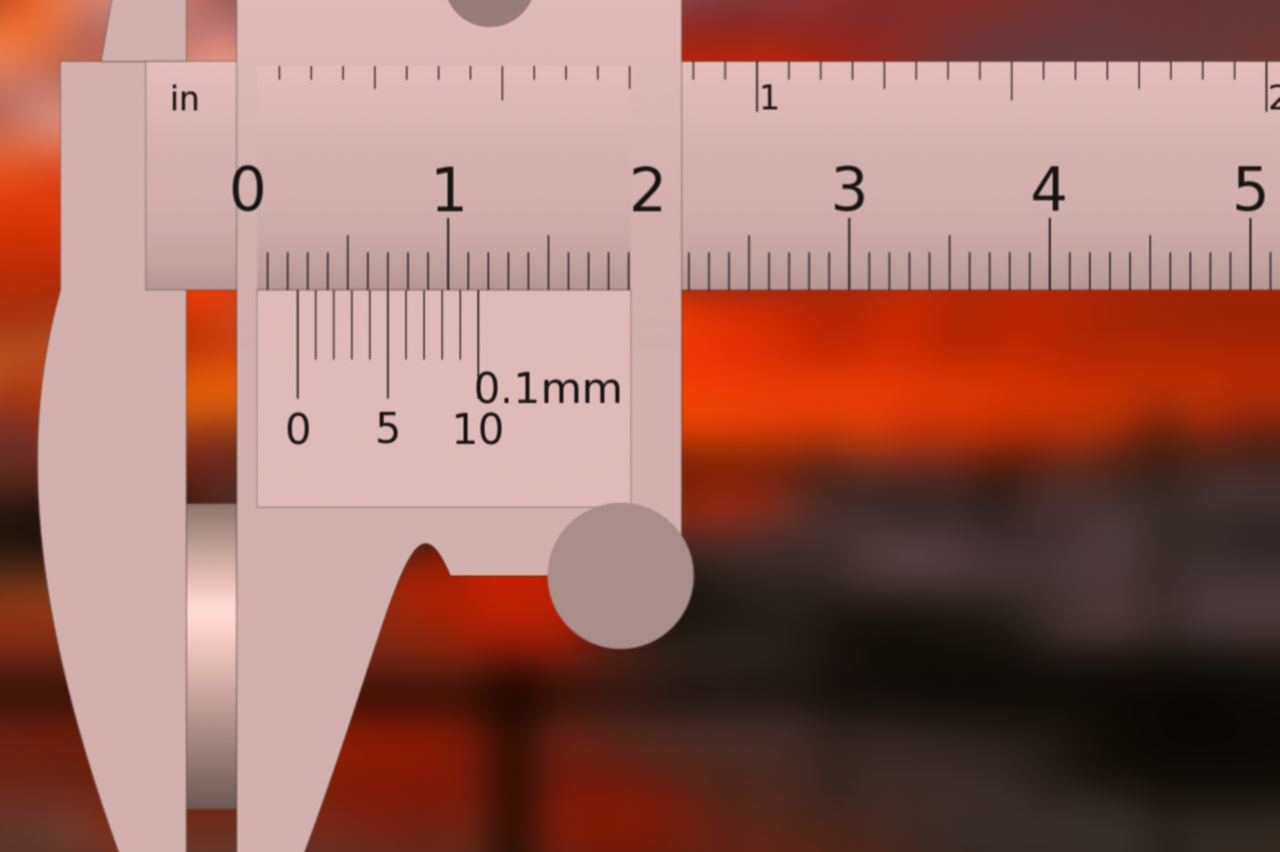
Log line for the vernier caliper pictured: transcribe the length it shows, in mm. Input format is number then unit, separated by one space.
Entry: 2.5 mm
